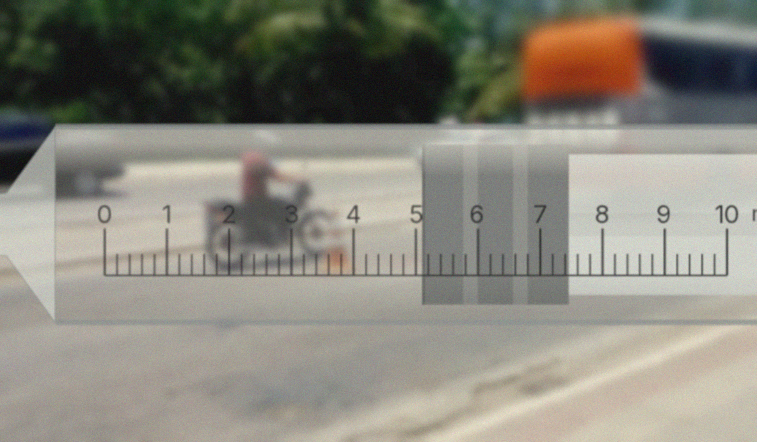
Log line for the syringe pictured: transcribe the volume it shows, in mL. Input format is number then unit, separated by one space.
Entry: 5.1 mL
